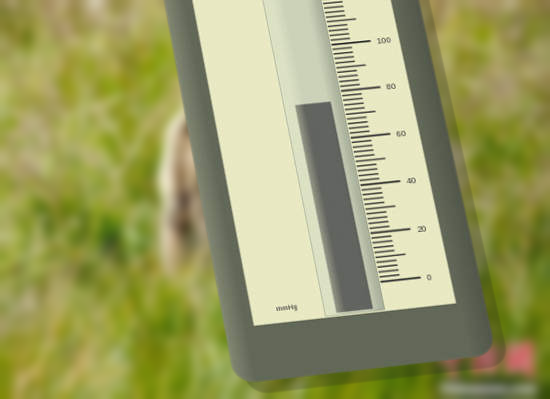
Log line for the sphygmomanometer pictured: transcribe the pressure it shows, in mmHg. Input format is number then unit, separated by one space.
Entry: 76 mmHg
